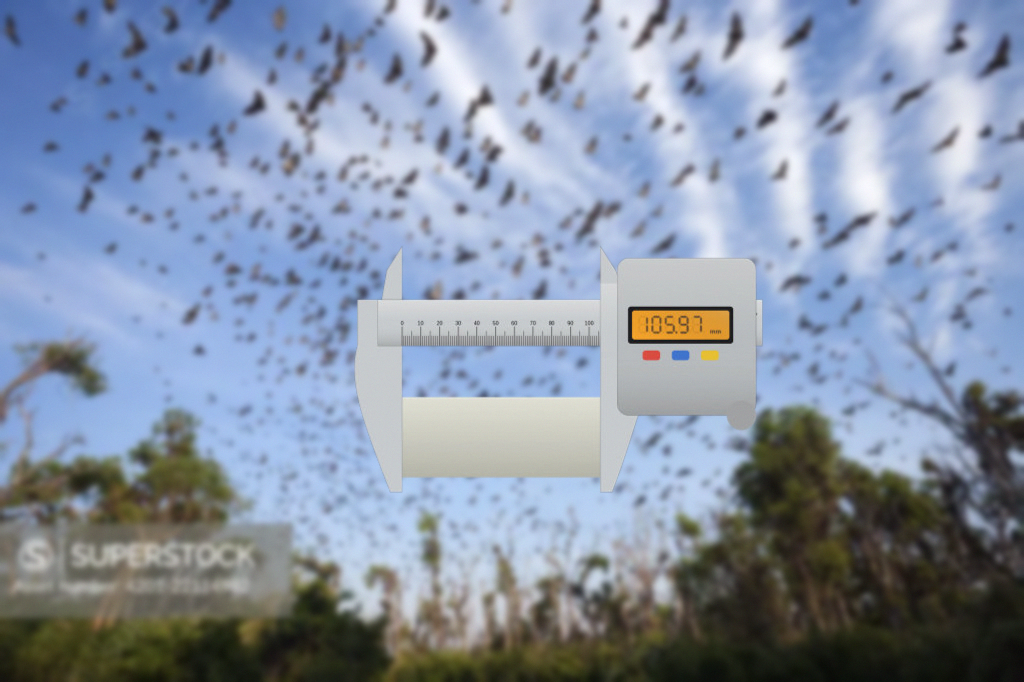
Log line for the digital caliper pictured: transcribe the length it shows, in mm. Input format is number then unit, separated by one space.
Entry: 105.97 mm
